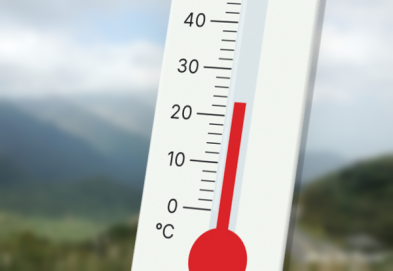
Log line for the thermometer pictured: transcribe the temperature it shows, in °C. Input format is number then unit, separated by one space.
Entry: 23 °C
